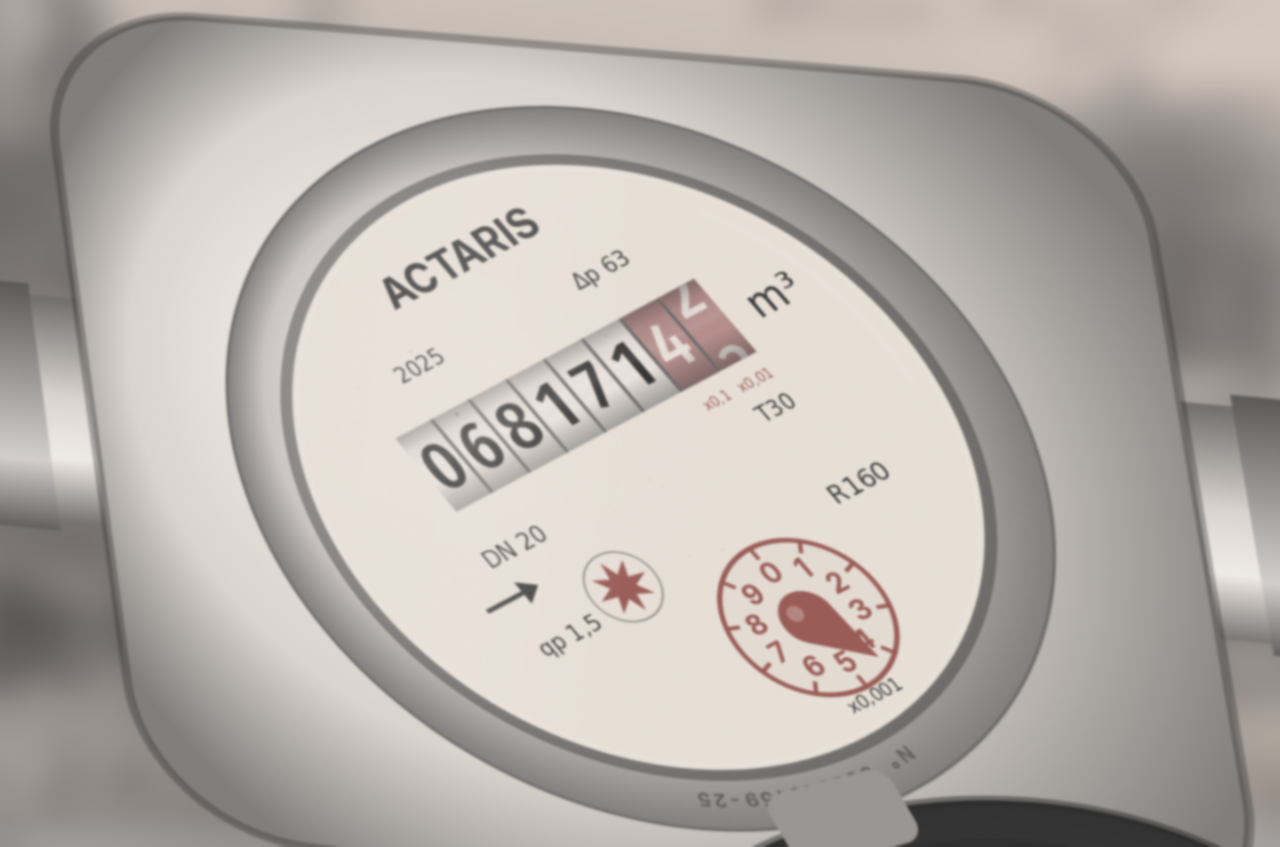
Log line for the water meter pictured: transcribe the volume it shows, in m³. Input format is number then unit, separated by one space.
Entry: 68171.424 m³
